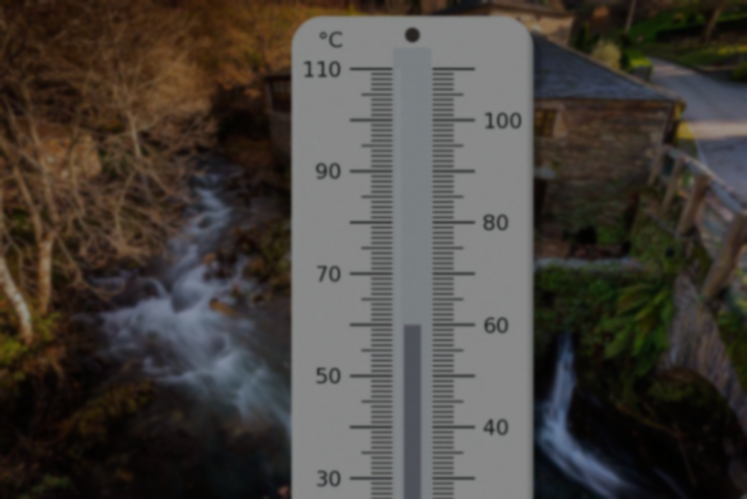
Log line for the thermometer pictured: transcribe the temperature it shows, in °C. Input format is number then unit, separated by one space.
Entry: 60 °C
